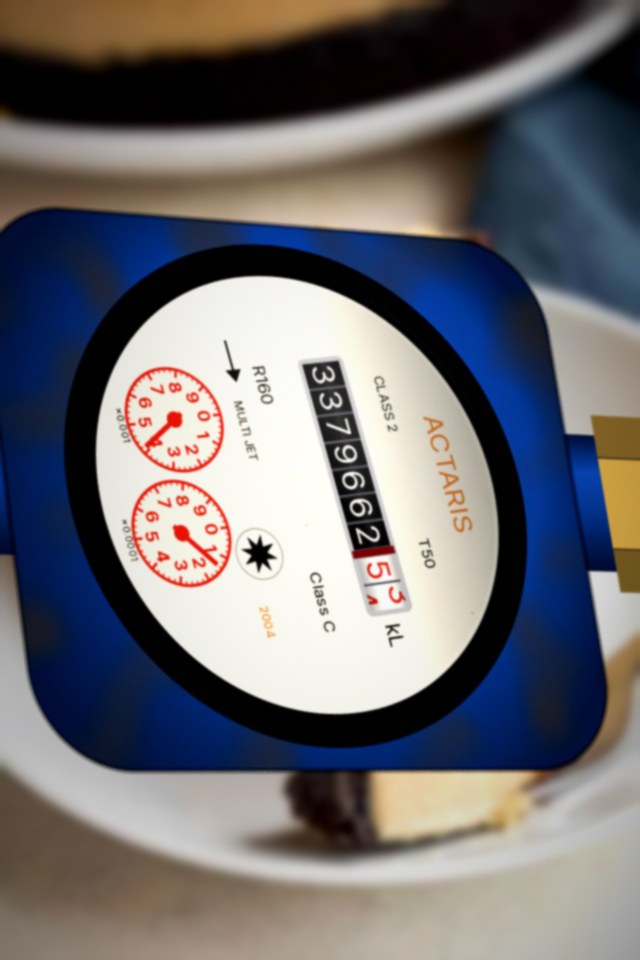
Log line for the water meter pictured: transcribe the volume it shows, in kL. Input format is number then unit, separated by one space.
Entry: 3379662.5341 kL
